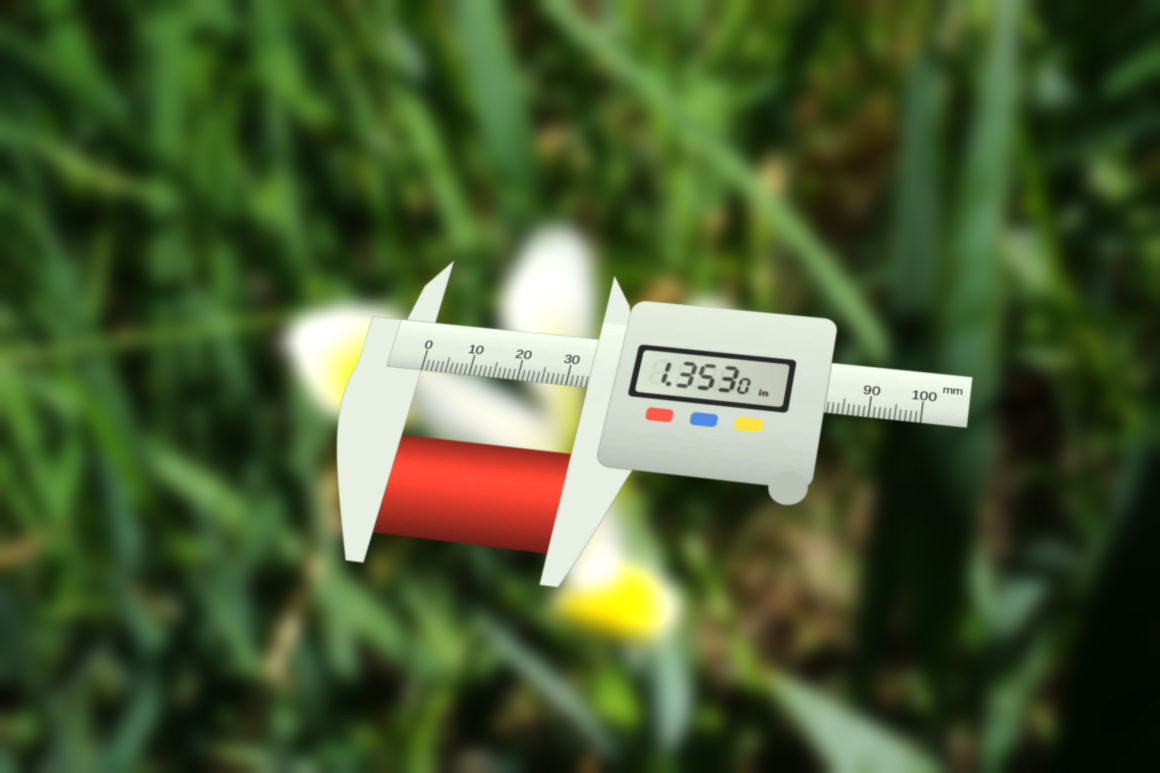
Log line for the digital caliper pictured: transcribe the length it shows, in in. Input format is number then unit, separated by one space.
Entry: 1.3530 in
